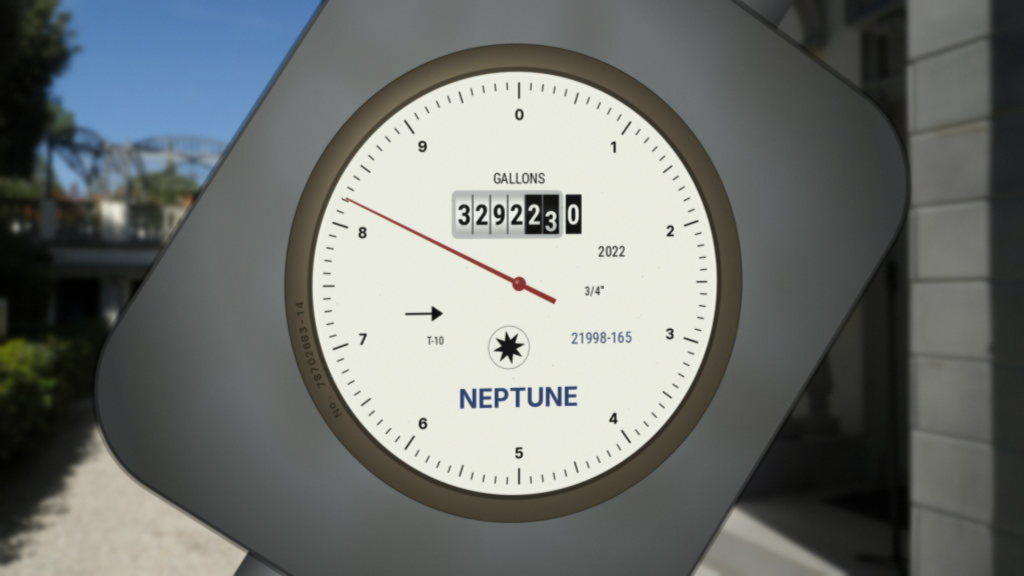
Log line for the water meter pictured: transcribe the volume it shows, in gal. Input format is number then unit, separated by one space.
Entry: 3292228.2 gal
